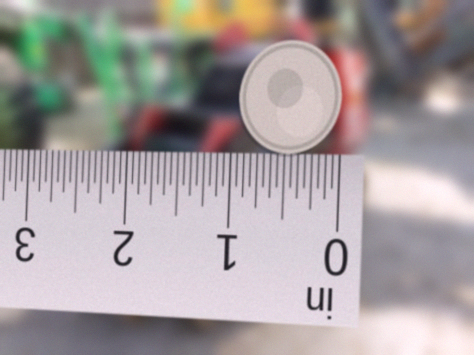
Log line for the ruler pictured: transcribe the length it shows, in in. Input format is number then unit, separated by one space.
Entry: 0.9375 in
